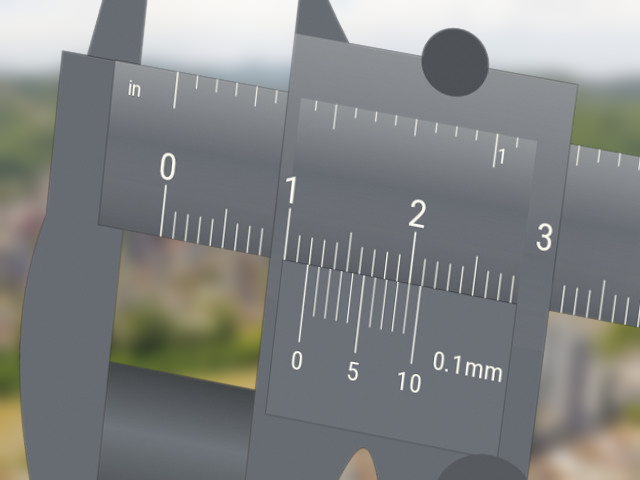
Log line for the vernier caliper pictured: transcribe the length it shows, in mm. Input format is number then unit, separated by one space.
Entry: 11.9 mm
